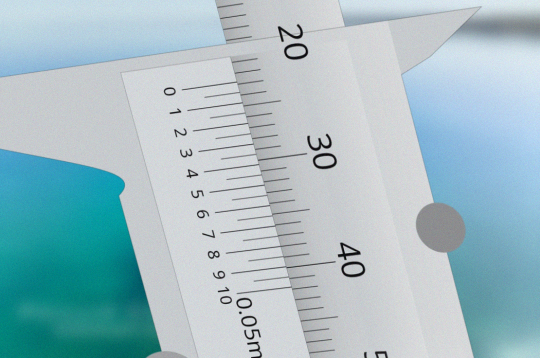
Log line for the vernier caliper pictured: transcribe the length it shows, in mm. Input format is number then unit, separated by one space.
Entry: 22.8 mm
